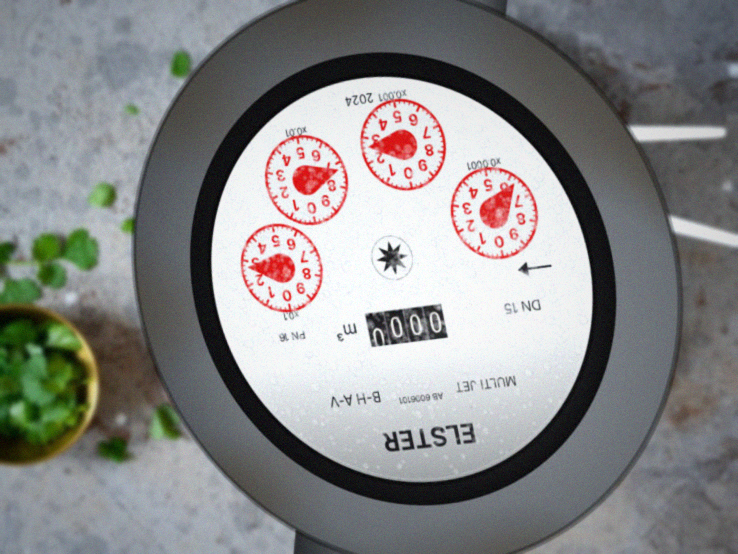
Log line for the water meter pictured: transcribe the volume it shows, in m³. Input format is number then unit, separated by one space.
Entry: 0.2726 m³
